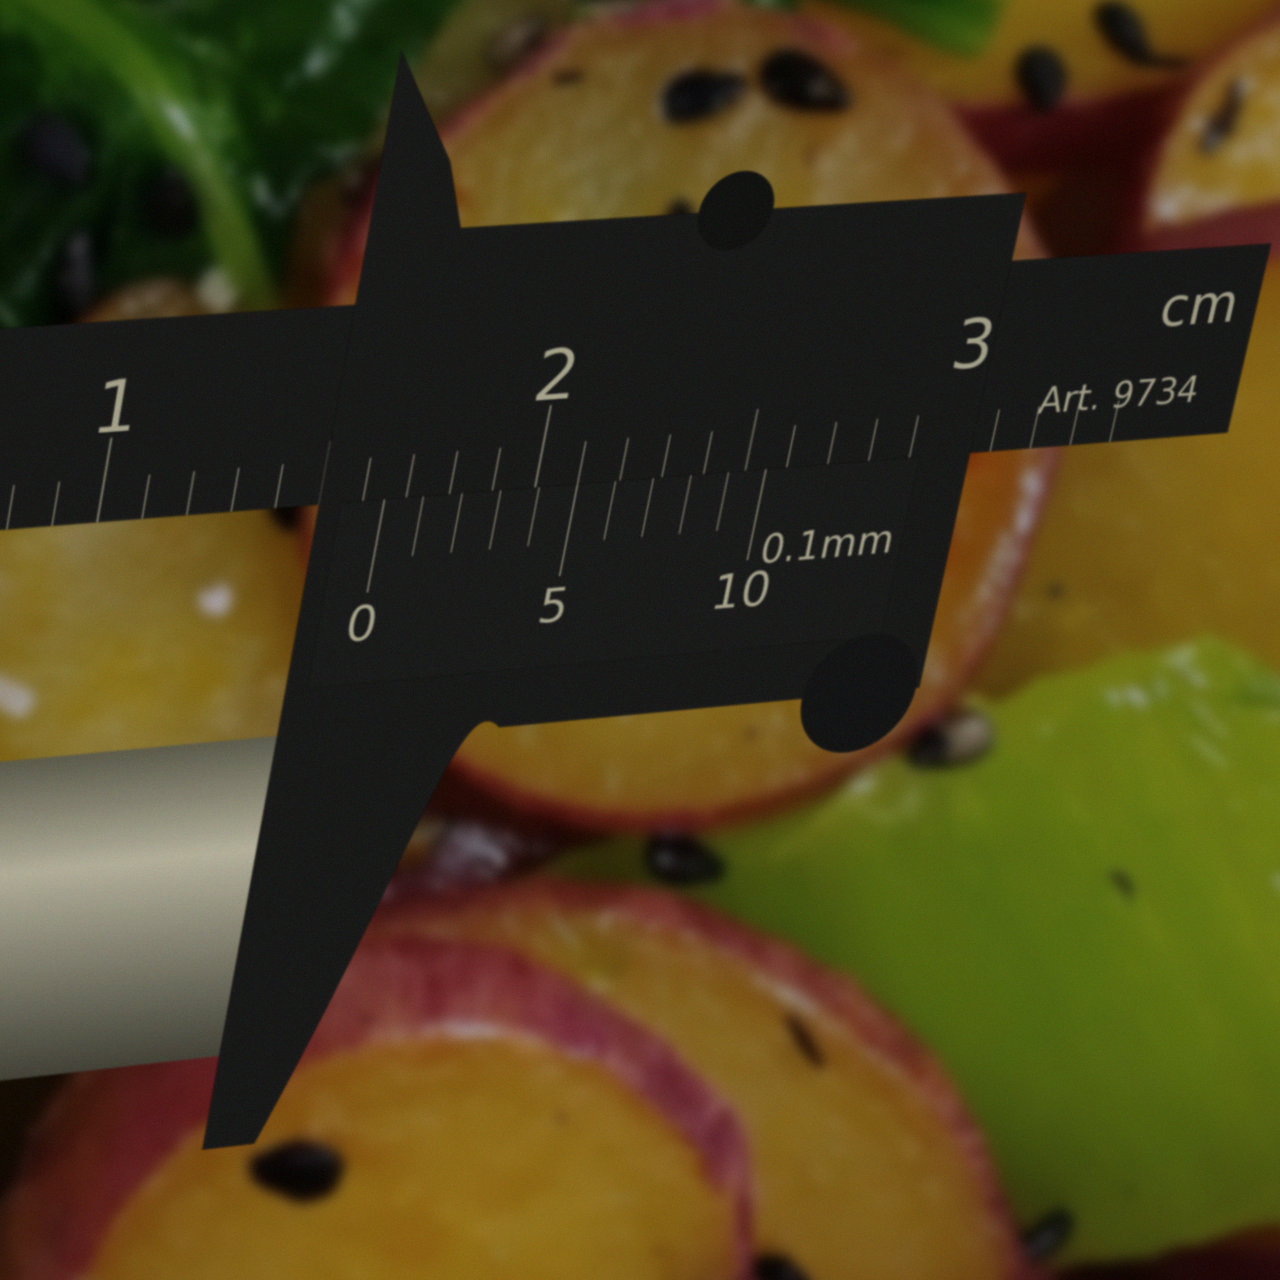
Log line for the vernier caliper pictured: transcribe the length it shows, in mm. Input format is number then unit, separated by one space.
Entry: 16.5 mm
